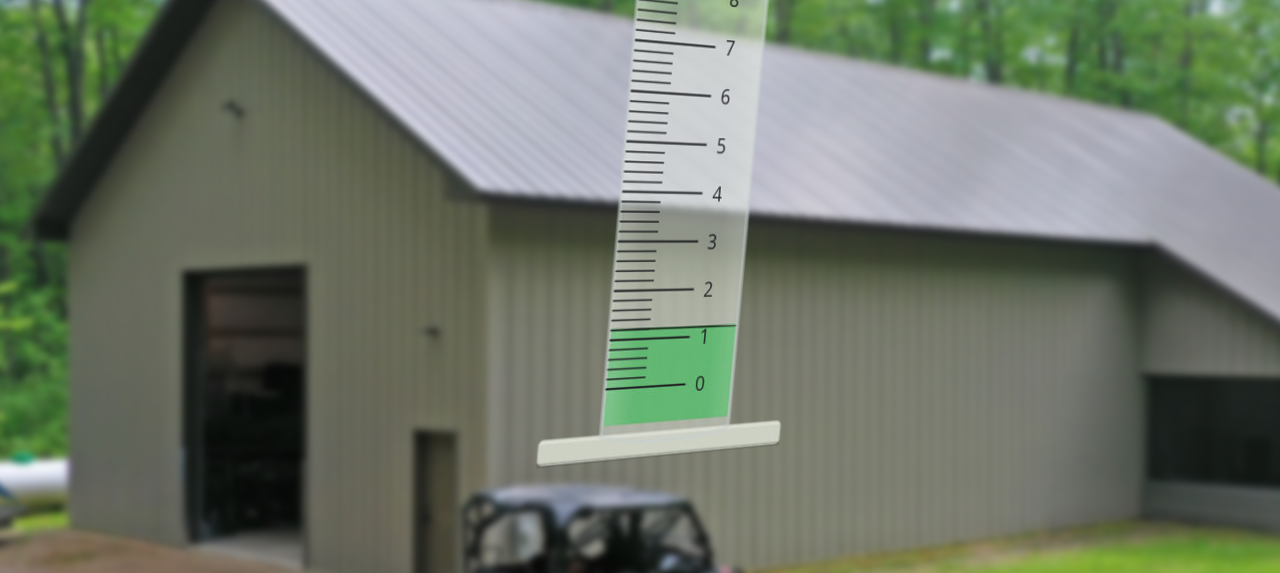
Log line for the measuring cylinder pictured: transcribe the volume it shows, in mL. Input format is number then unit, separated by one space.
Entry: 1.2 mL
